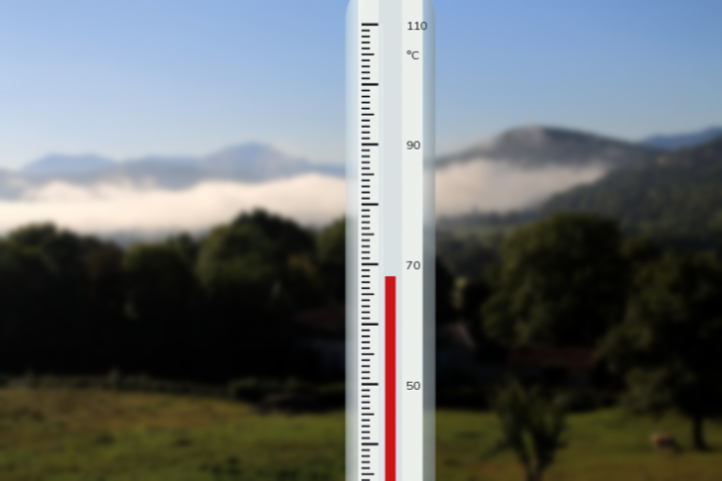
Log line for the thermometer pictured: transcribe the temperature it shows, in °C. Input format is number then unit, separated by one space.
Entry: 68 °C
